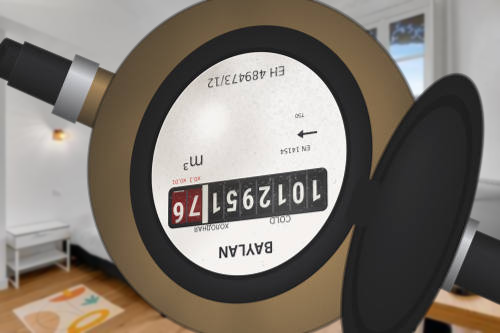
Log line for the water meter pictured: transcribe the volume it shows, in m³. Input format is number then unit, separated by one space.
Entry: 1012951.76 m³
